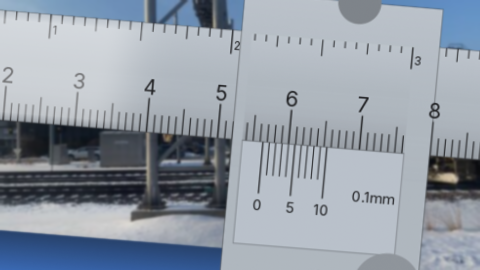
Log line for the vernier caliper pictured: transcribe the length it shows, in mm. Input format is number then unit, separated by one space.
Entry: 56.4 mm
